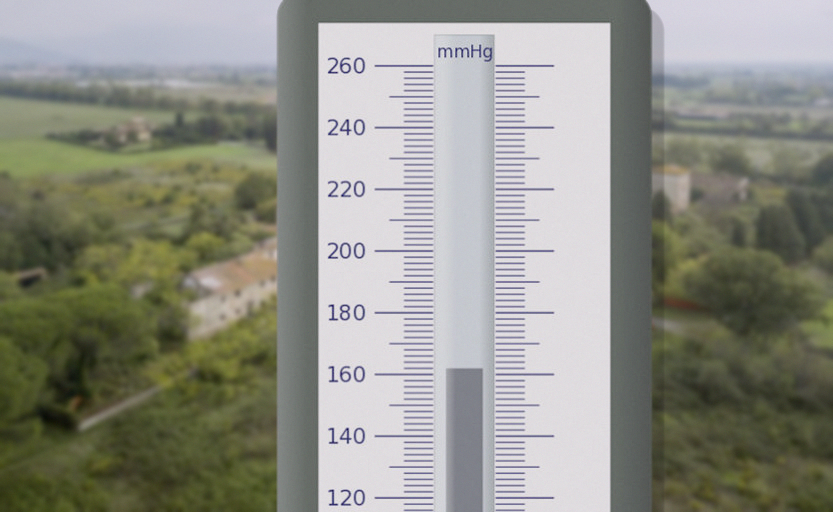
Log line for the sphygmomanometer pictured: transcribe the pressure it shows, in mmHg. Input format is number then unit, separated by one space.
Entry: 162 mmHg
